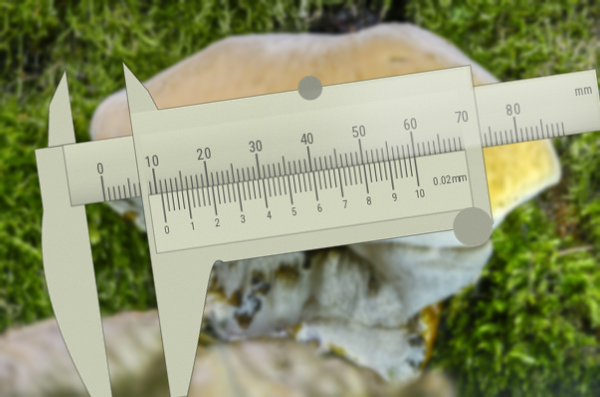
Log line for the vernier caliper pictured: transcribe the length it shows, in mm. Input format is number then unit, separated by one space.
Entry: 11.0 mm
